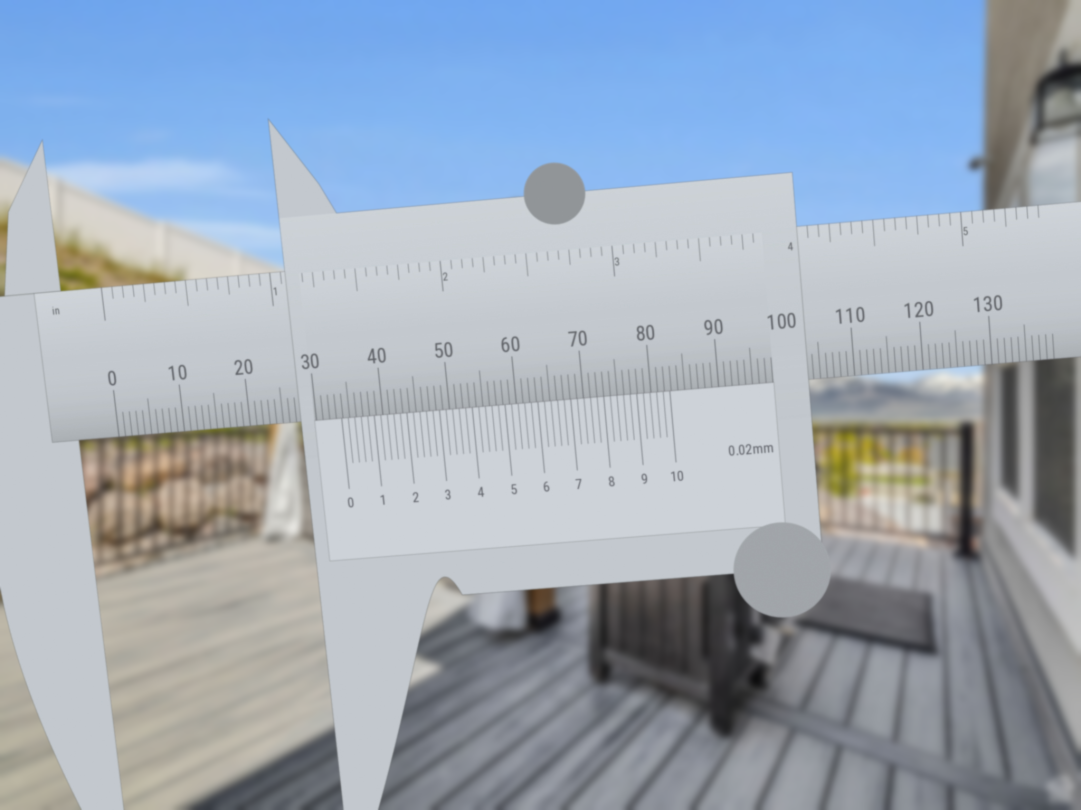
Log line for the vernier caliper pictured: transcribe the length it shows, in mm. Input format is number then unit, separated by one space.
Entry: 33.8 mm
